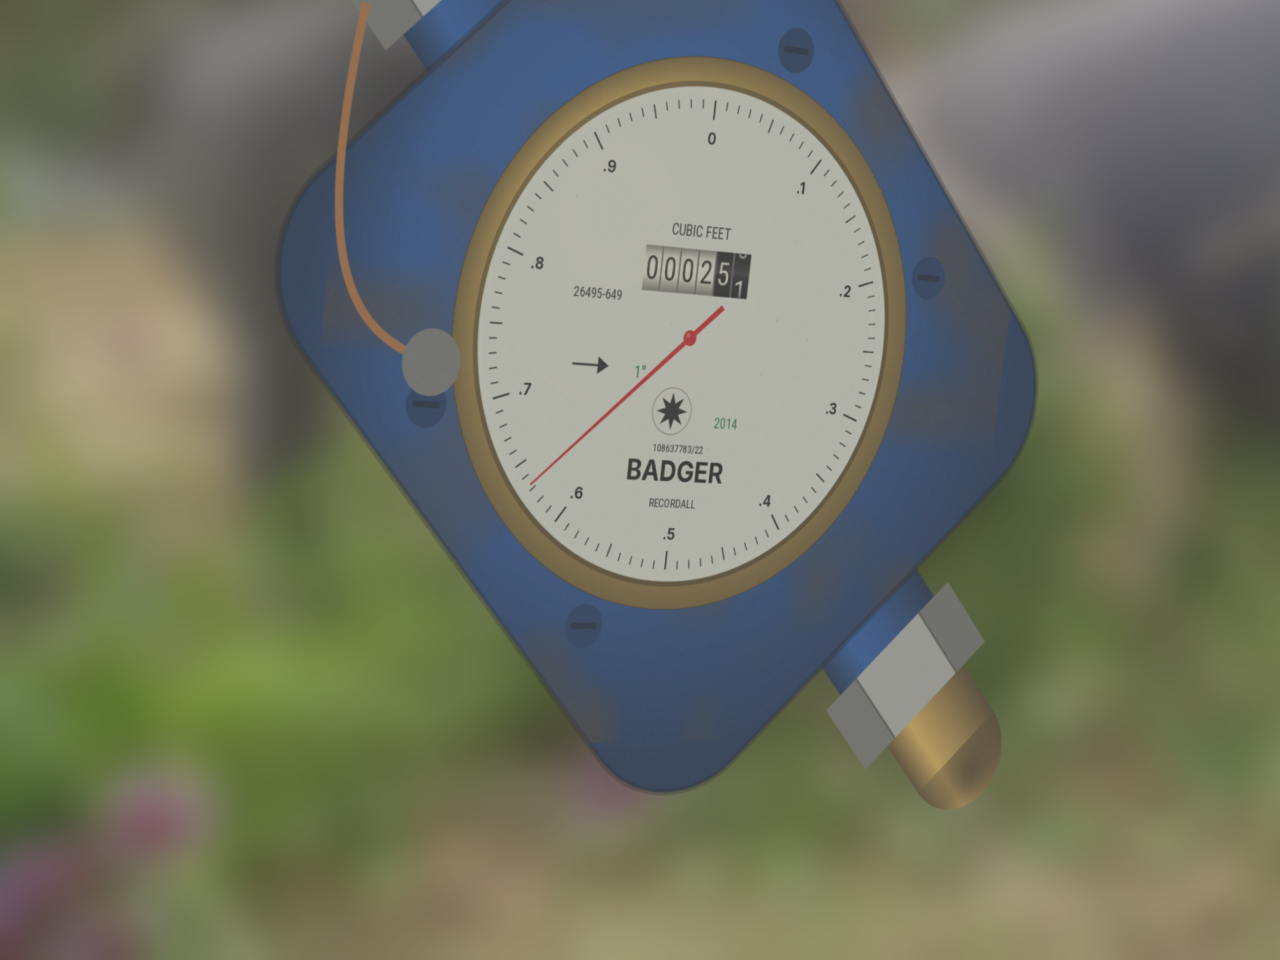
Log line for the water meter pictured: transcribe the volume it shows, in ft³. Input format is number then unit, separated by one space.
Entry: 250.63 ft³
